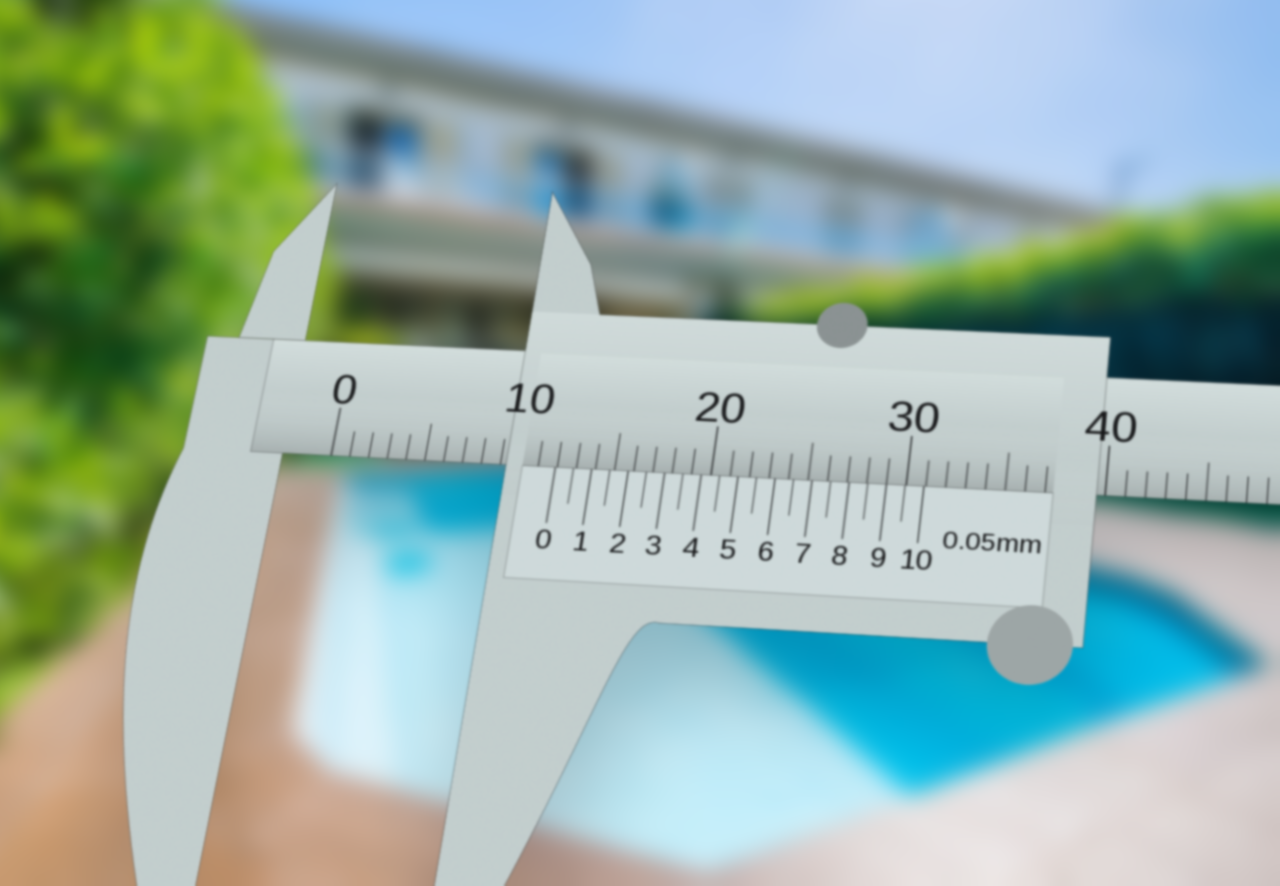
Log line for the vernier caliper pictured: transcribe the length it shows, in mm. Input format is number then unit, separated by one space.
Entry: 11.9 mm
